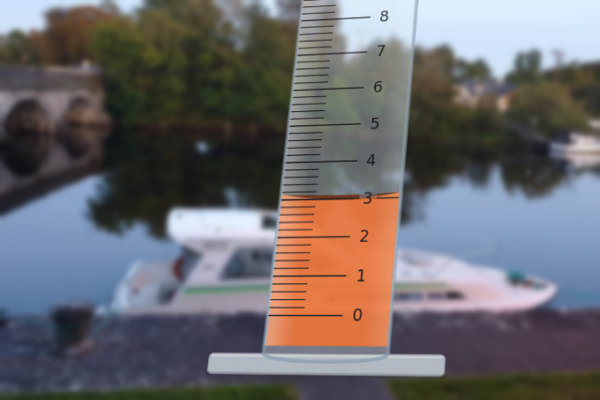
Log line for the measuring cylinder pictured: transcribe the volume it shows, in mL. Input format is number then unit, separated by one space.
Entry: 3 mL
